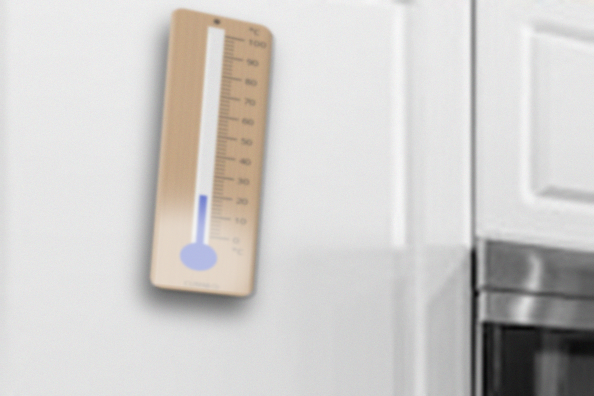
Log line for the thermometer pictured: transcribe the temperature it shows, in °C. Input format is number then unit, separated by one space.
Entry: 20 °C
